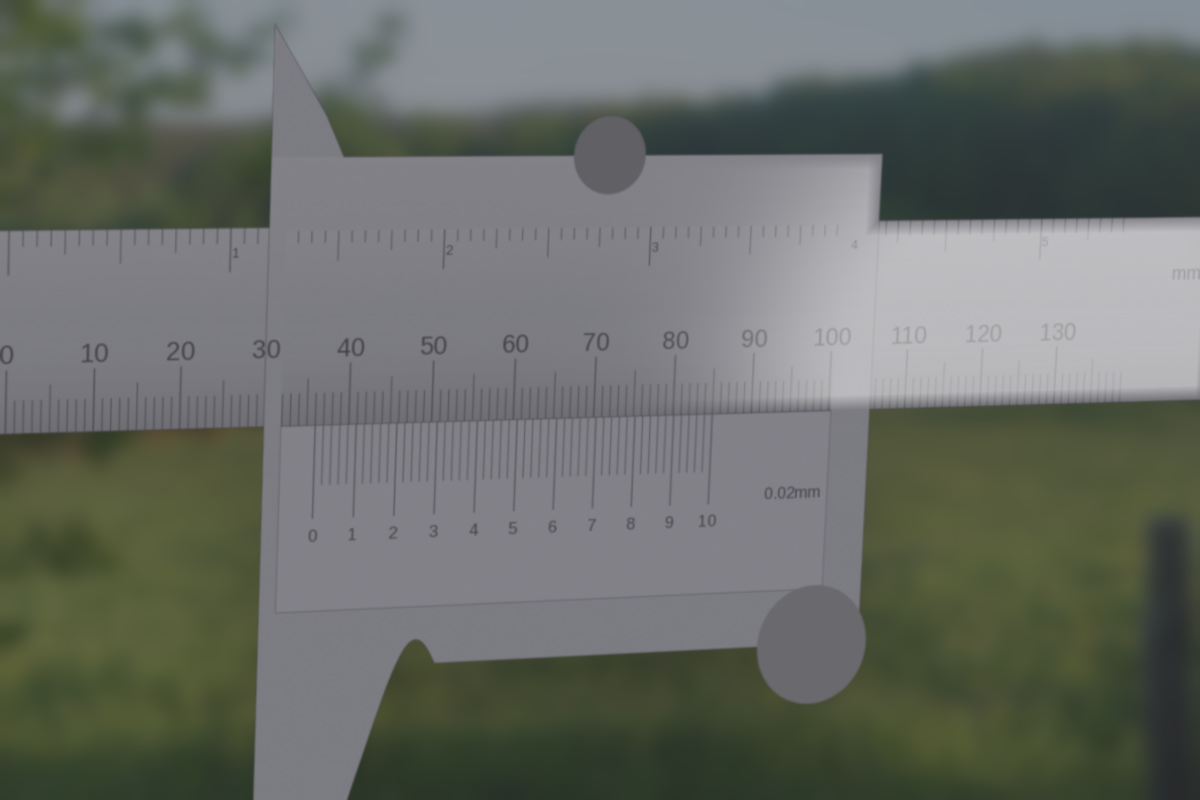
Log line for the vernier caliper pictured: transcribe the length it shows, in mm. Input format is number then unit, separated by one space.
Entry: 36.0 mm
